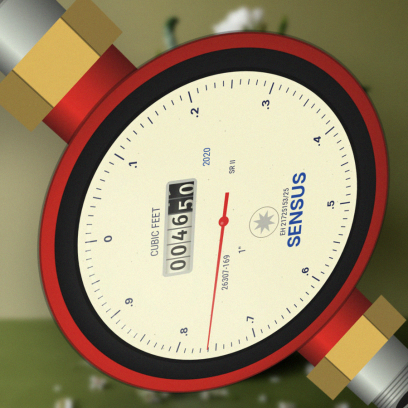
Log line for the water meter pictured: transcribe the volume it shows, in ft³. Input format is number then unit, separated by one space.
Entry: 4649.76 ft³
